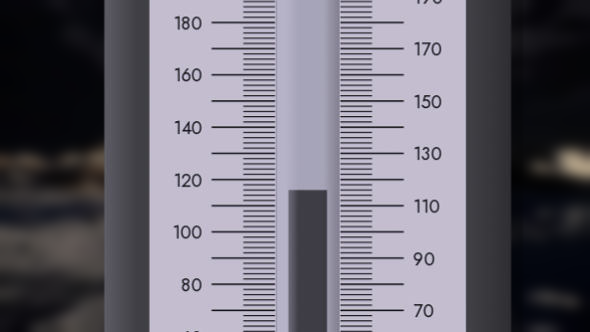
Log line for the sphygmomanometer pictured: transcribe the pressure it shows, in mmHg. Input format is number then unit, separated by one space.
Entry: 116 mmHg
